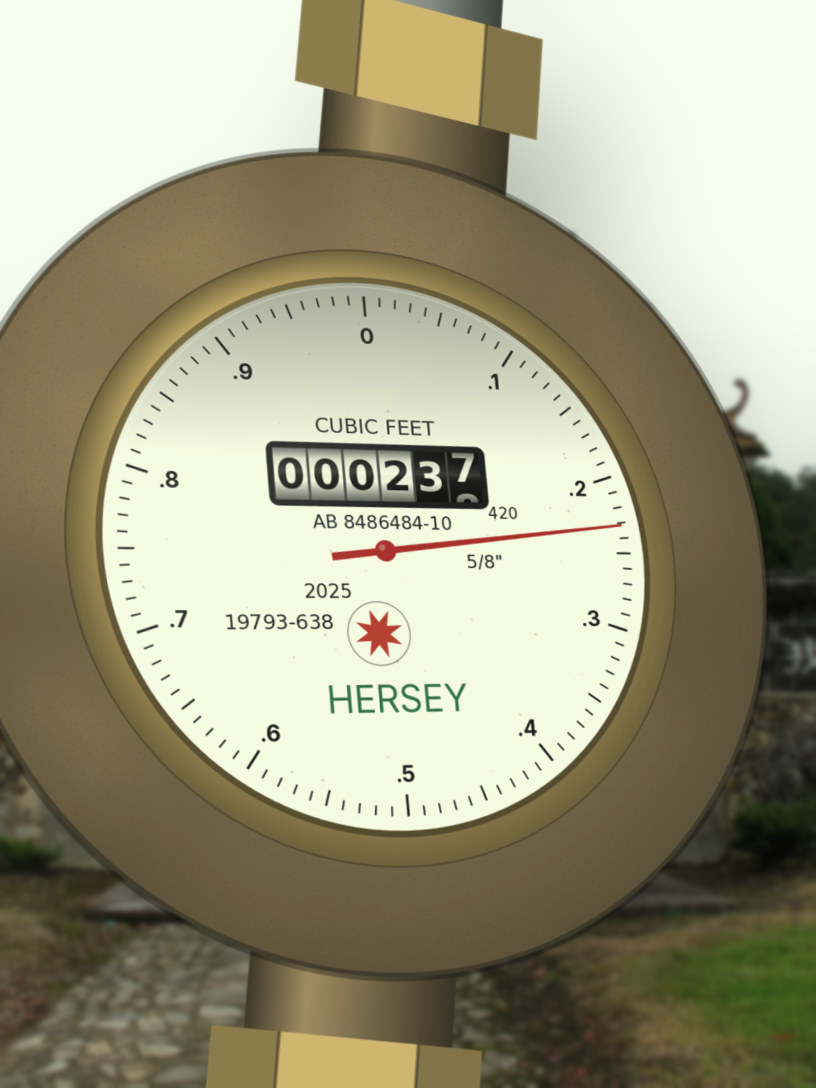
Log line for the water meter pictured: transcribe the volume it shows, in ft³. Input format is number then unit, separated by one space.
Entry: 237.23 ft³
